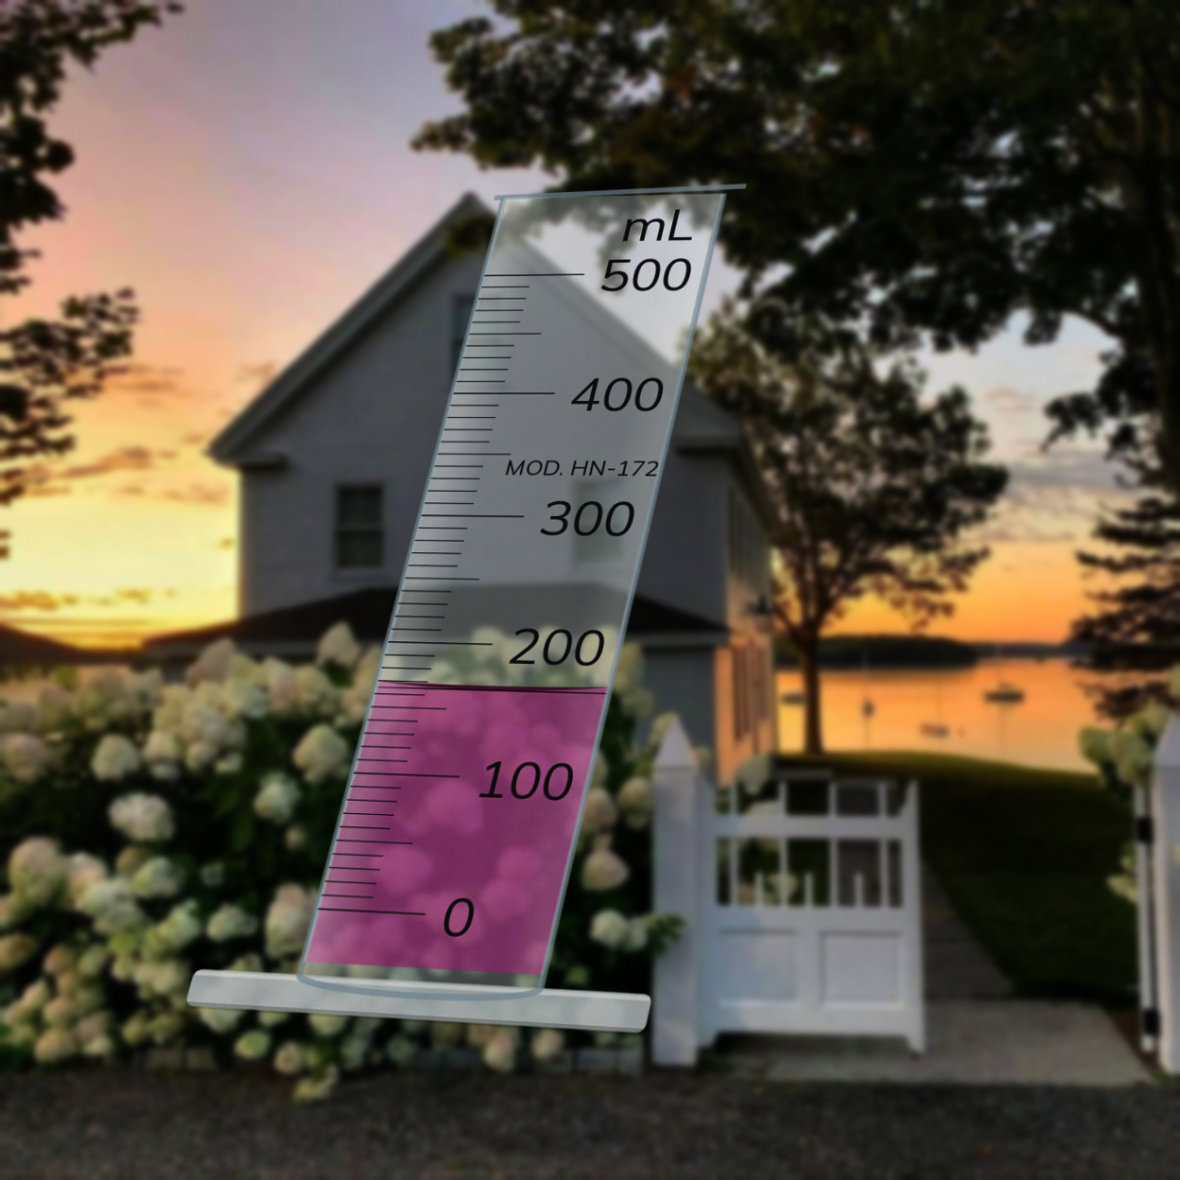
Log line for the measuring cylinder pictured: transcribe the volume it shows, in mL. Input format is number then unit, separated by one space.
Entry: 165 mL
